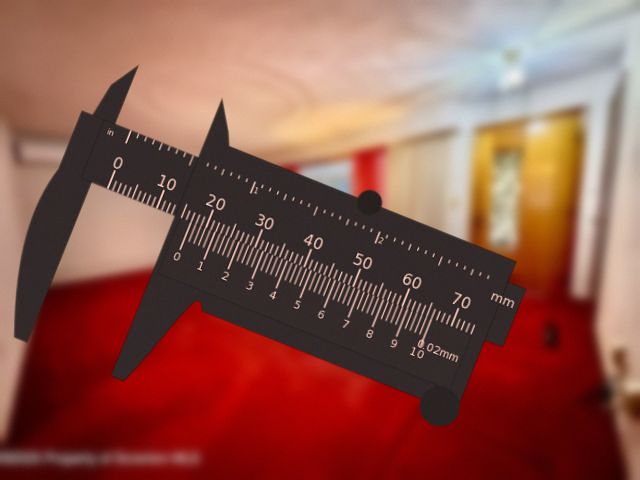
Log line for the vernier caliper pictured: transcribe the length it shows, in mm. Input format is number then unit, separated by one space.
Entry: 17.0 mm
